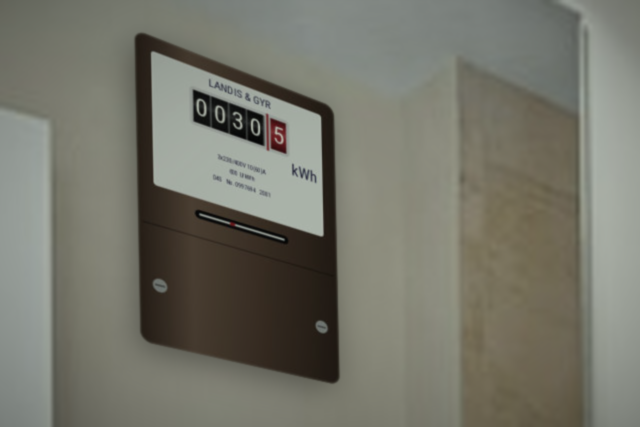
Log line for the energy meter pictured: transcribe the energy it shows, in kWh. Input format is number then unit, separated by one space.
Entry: 30.5 kWh
